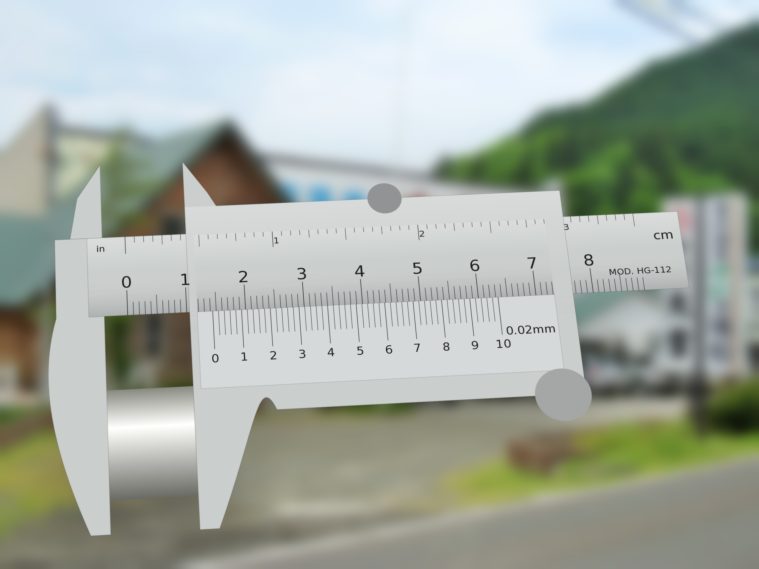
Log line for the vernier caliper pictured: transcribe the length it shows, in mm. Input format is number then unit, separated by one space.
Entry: 14.4 mm
